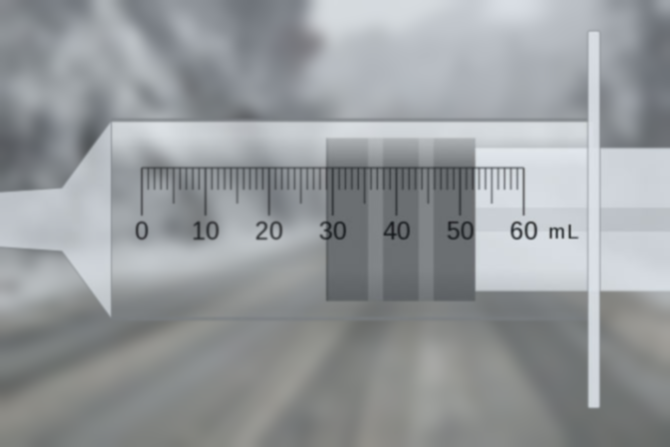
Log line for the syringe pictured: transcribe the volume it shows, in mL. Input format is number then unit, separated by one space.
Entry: 29 mL
